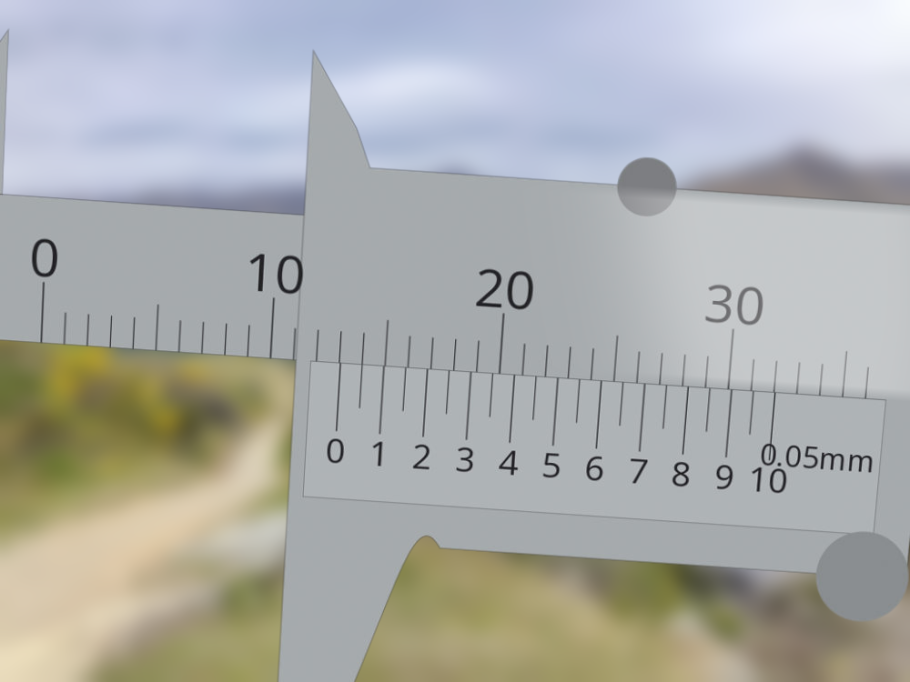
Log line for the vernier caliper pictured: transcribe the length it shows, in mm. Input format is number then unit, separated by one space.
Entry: 13.05 mm
